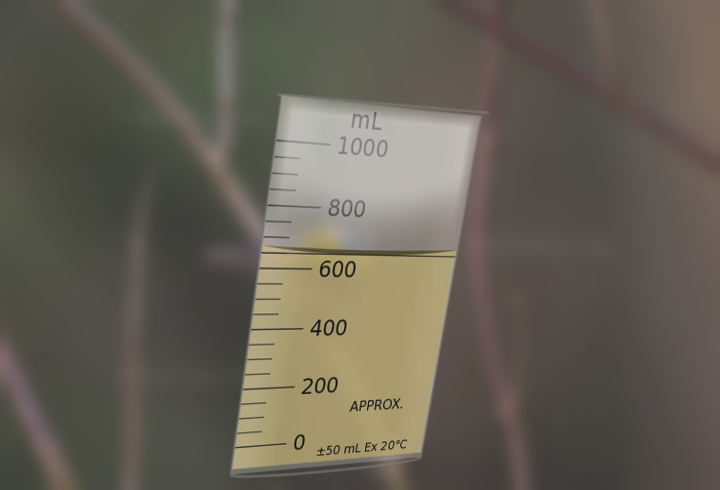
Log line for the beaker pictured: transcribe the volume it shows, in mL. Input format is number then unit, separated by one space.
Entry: 650 mL
